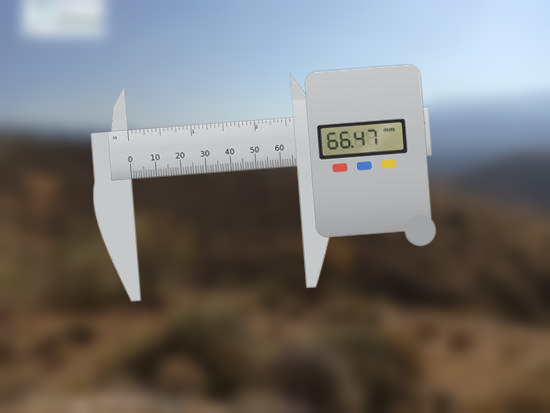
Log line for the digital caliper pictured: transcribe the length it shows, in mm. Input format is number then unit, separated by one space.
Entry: 66.47 mm
